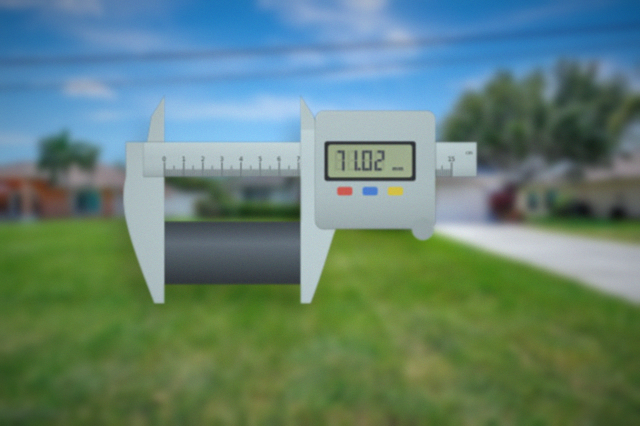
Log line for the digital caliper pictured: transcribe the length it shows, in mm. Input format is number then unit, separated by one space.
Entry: 71.02 mm
